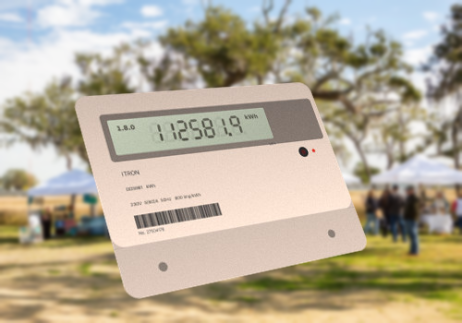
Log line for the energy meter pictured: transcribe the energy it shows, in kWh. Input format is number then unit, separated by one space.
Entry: 112581.9 kWh
